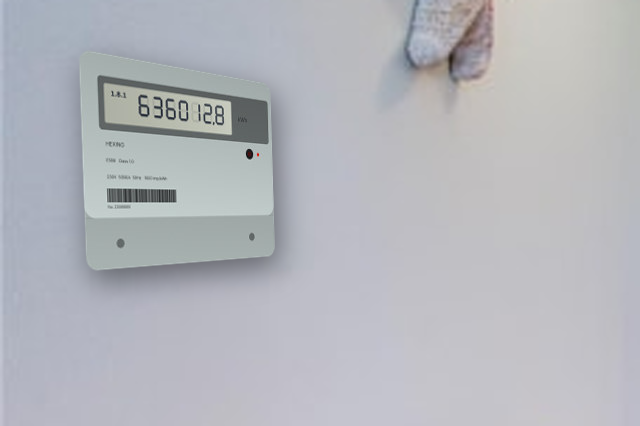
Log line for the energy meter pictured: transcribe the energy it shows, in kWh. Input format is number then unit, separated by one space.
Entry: 636012.8 kWh
